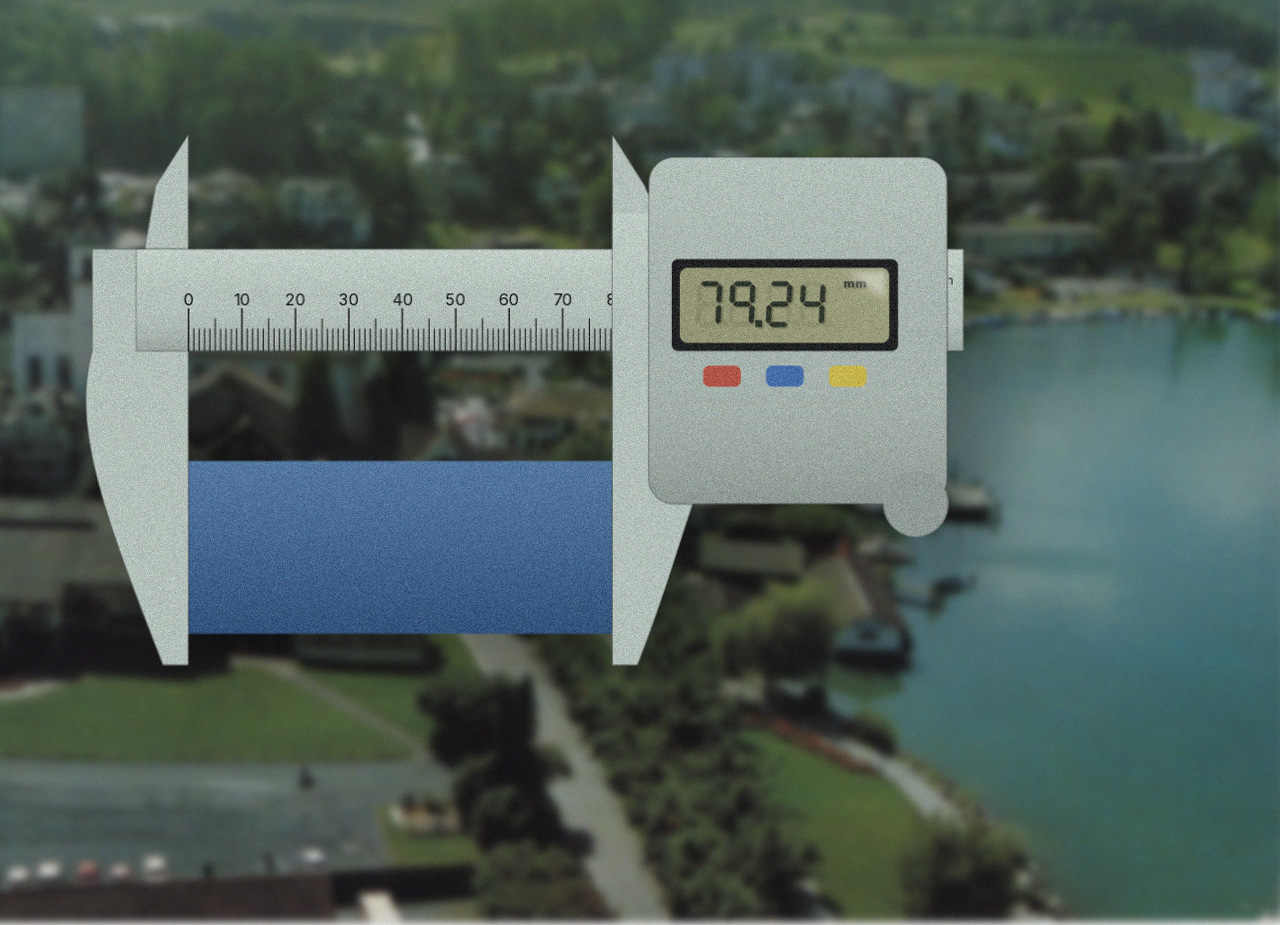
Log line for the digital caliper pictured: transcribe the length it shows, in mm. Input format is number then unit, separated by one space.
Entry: 79.24 mm
